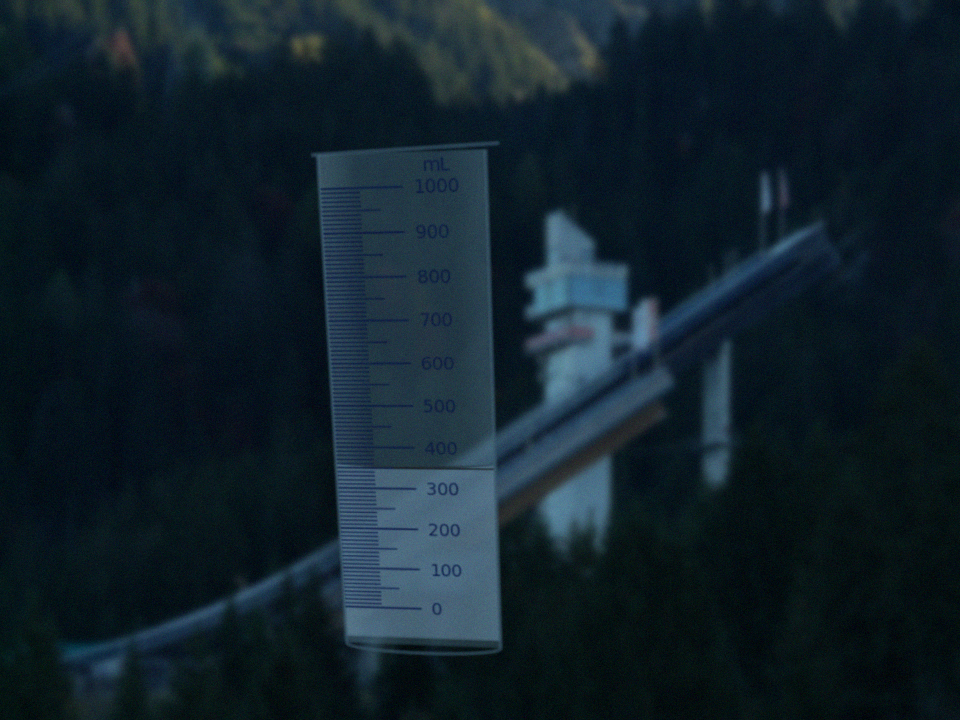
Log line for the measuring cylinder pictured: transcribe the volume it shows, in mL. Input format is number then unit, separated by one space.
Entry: 350 mL
